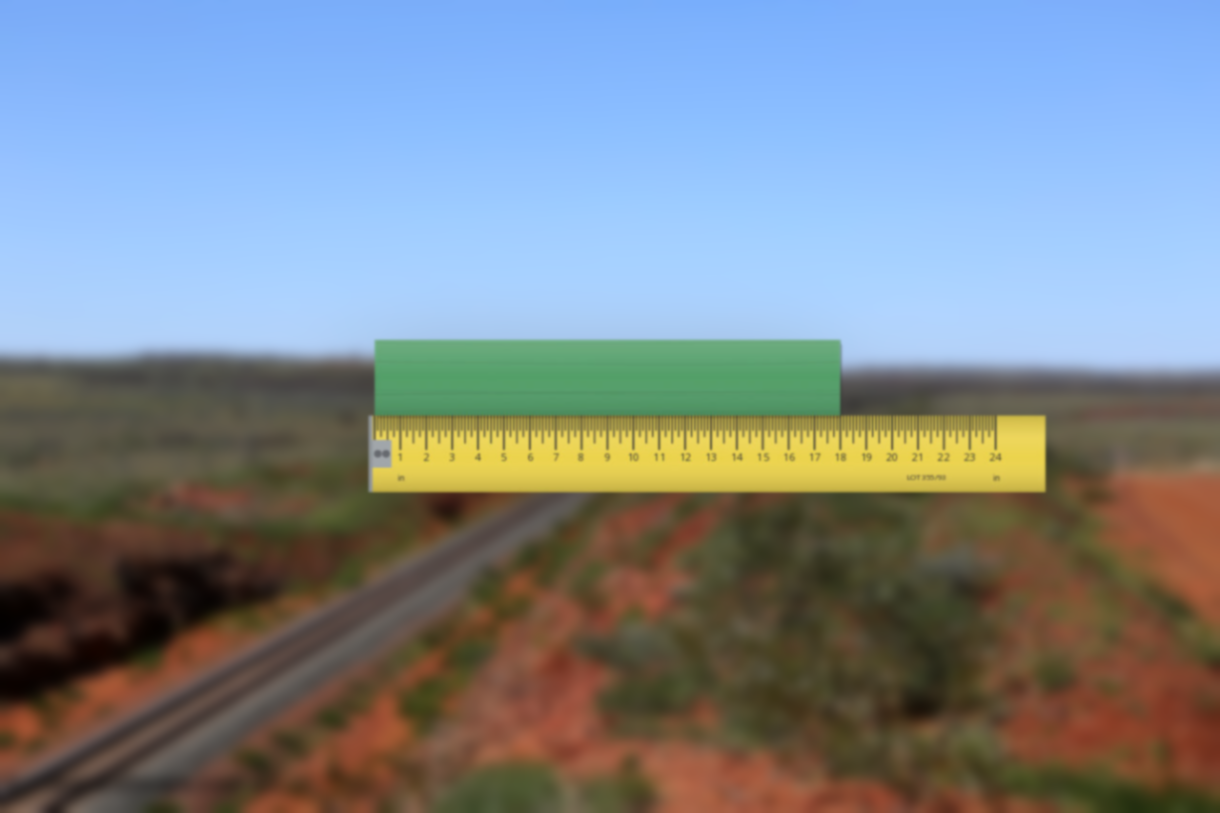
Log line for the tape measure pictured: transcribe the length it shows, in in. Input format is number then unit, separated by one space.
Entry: 18 in
